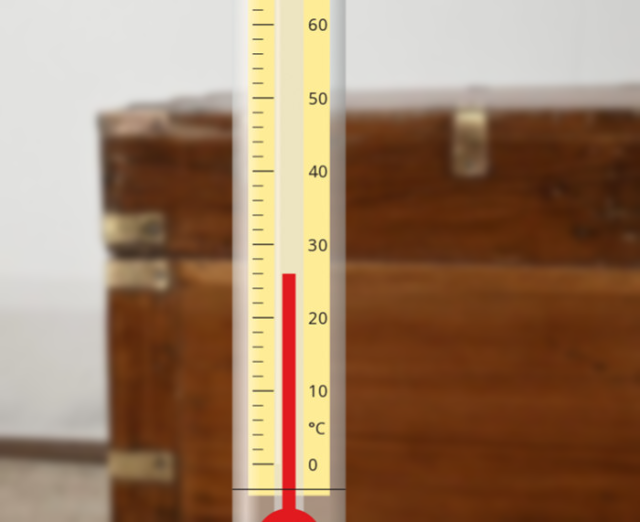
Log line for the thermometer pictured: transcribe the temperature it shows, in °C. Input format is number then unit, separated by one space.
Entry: 26 °C
